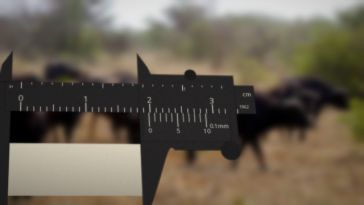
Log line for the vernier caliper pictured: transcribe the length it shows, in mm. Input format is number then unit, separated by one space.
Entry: 19.8 mm
